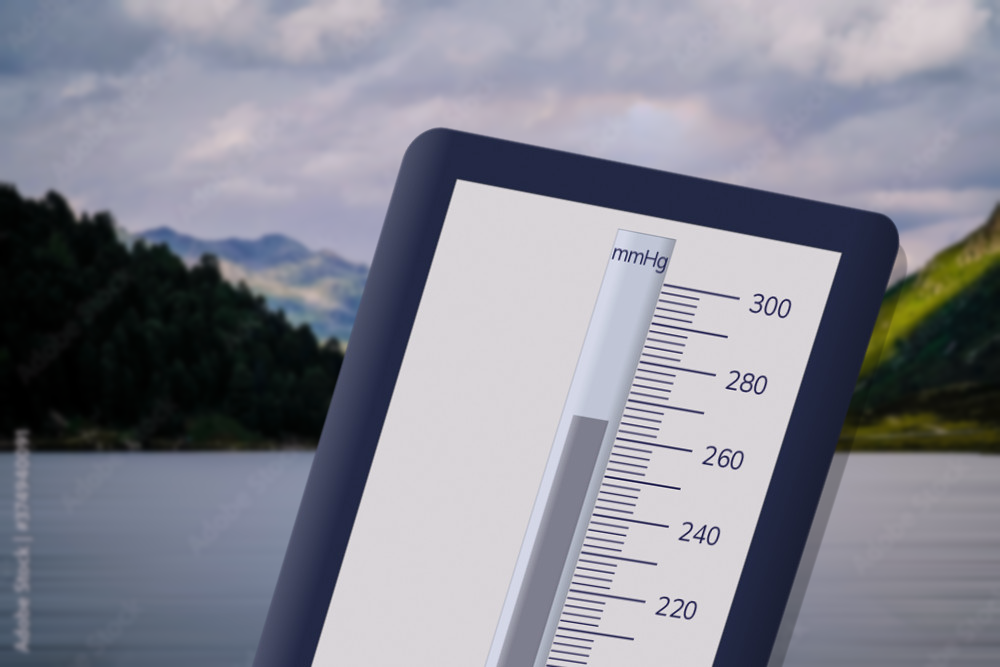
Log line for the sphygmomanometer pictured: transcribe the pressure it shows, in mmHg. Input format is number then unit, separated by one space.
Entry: 264 mmHg
